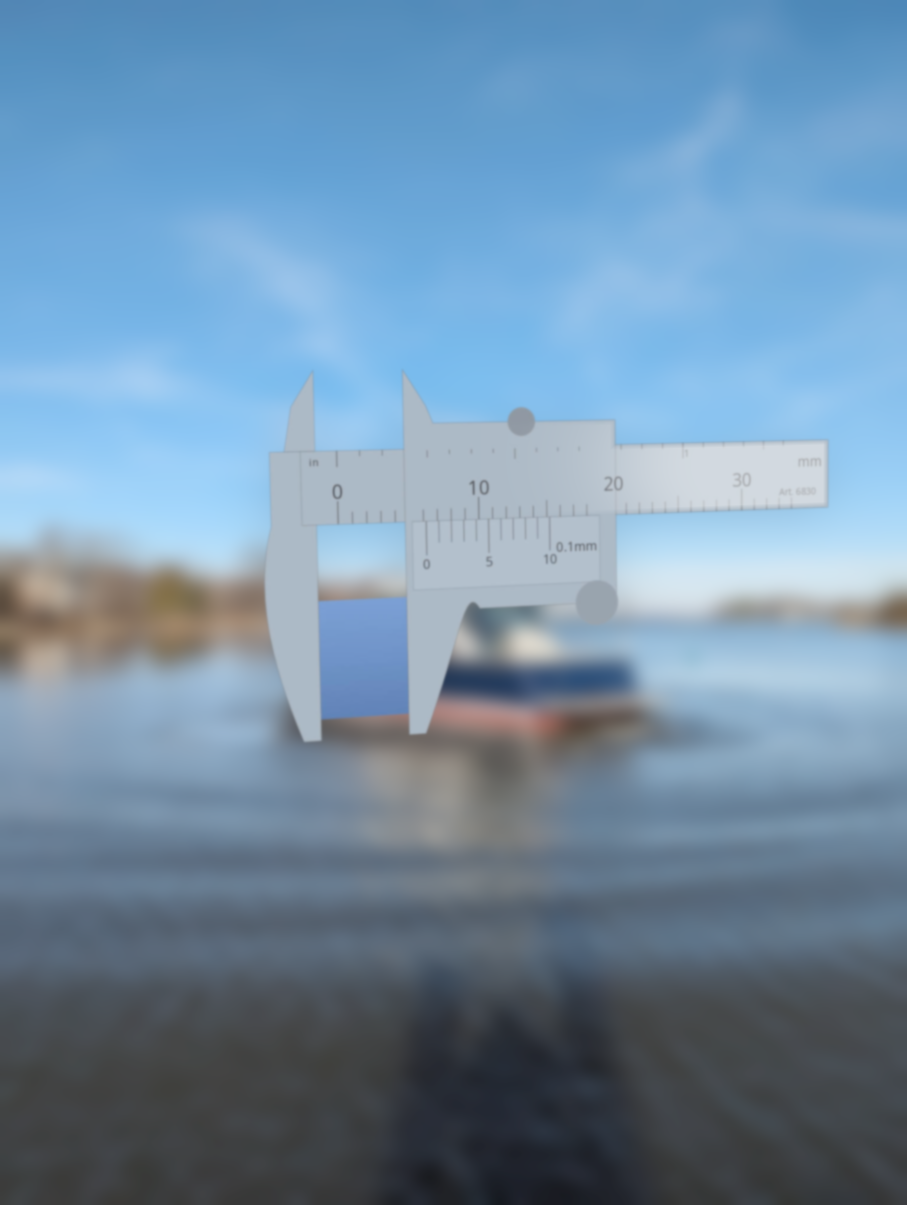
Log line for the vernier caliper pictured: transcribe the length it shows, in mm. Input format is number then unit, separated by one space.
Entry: 6.2 mm
